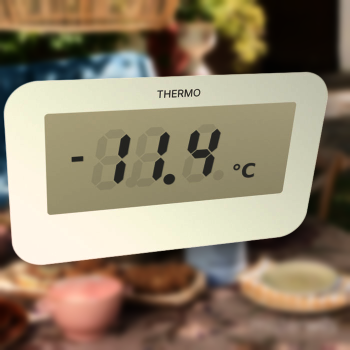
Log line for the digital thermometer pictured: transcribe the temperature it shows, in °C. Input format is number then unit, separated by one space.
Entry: -11.4 °C
